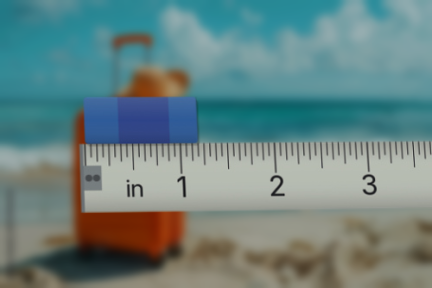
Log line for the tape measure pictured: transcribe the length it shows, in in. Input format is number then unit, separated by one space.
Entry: 1.1875 in
